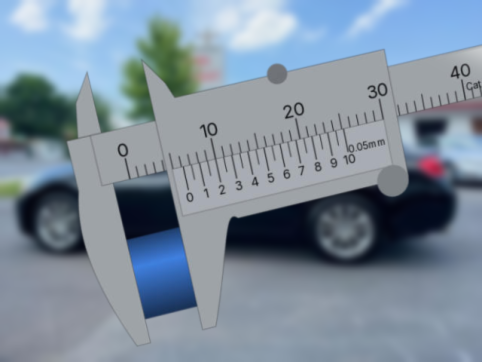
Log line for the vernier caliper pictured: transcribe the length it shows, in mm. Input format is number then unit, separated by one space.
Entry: 6.2 mm
